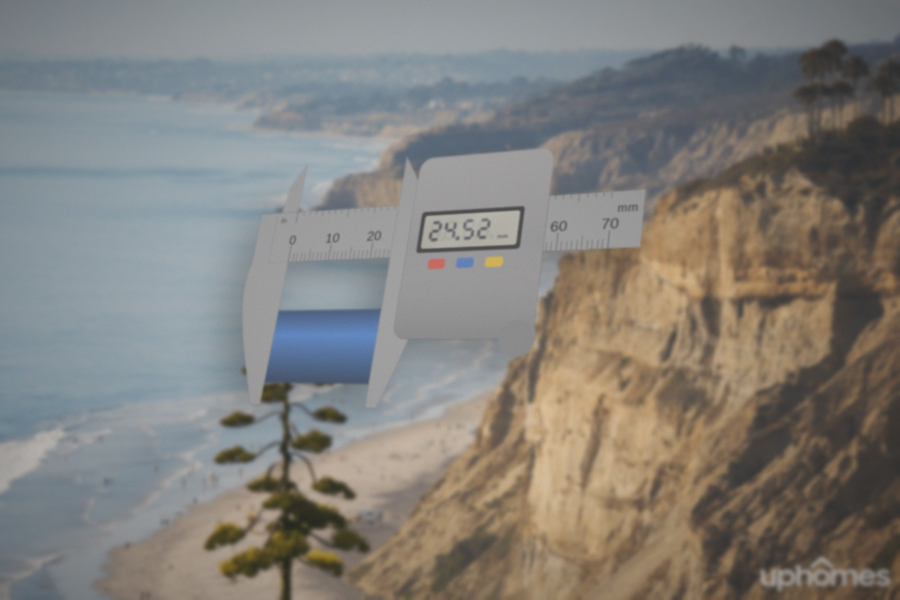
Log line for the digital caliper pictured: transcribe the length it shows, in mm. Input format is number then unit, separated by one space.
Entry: 24.52 mm
